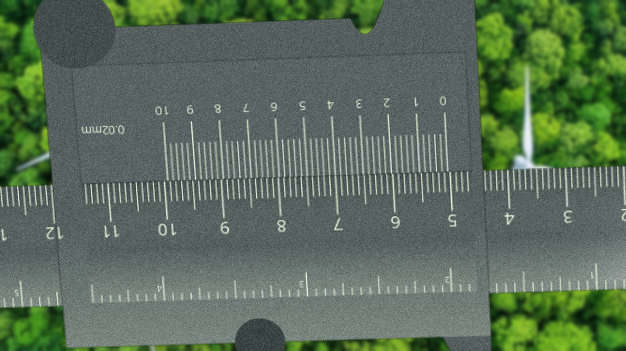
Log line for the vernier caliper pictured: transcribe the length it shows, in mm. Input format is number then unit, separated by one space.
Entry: 50.4 mm
